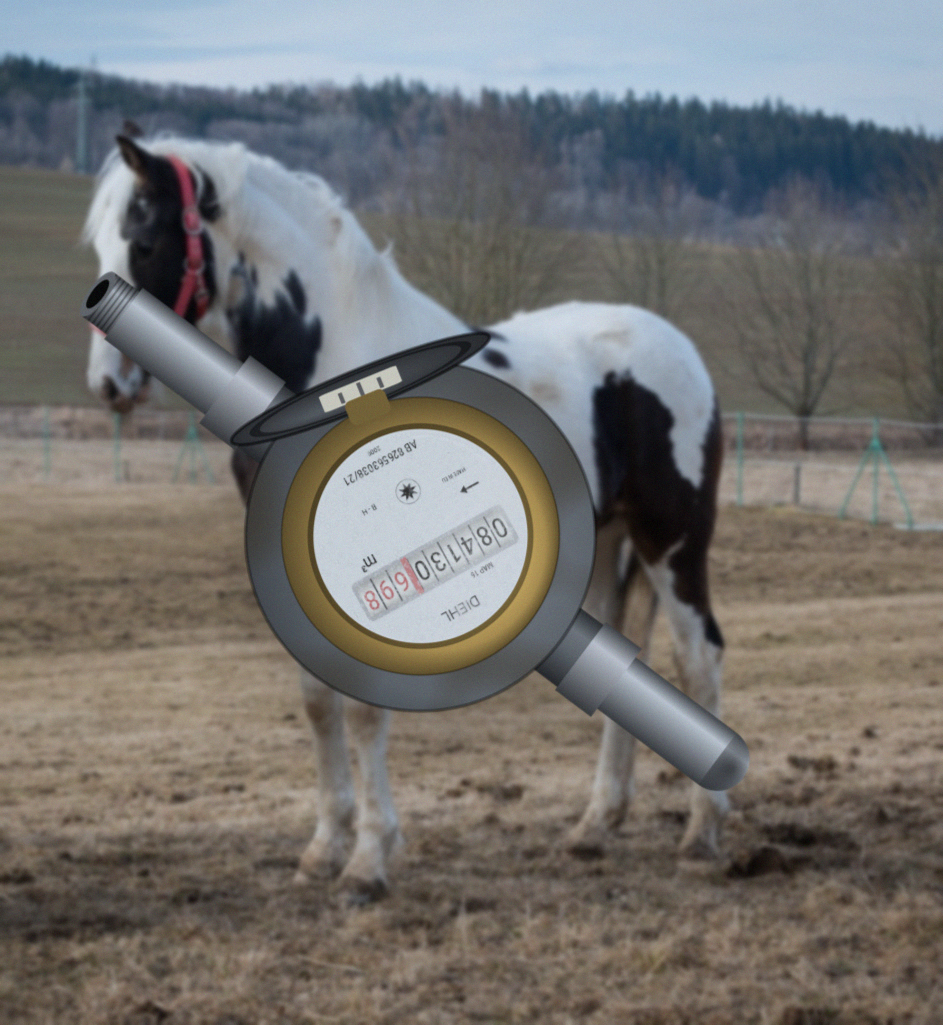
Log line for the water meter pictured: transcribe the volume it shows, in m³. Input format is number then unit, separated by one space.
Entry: 84130.698 m³
